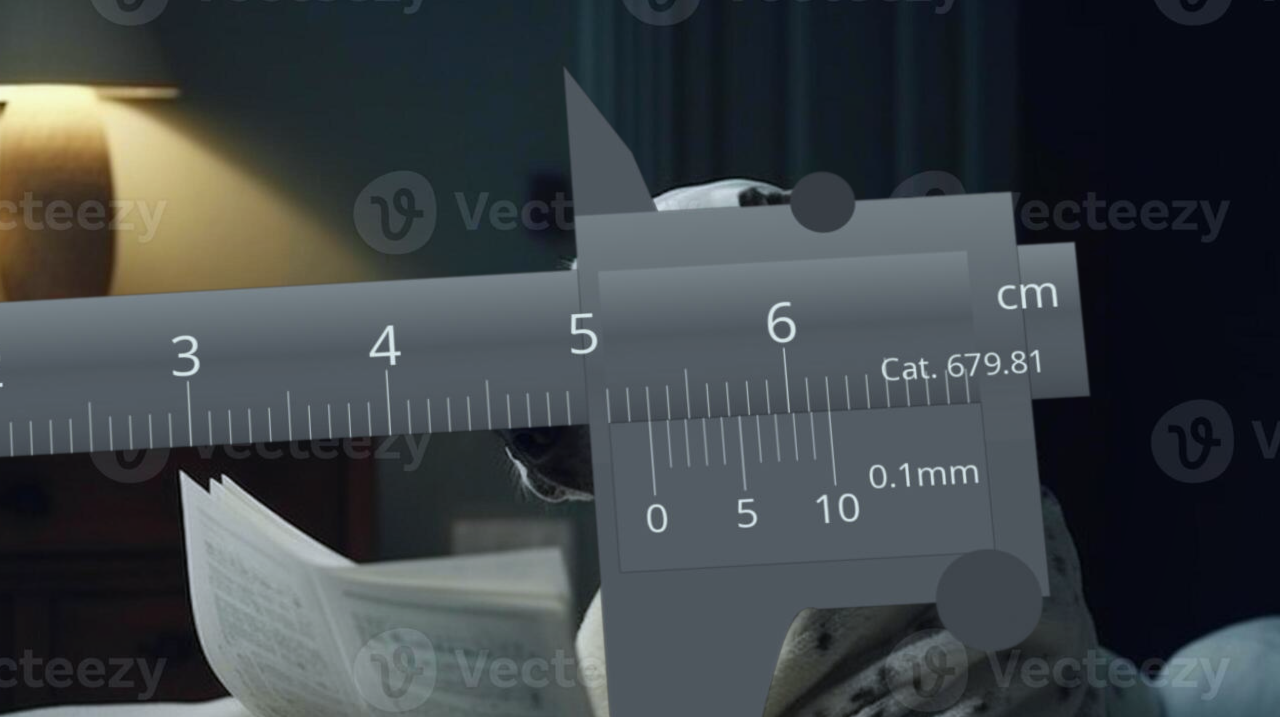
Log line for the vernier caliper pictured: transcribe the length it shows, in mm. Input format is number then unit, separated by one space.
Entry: 53.0 mm
